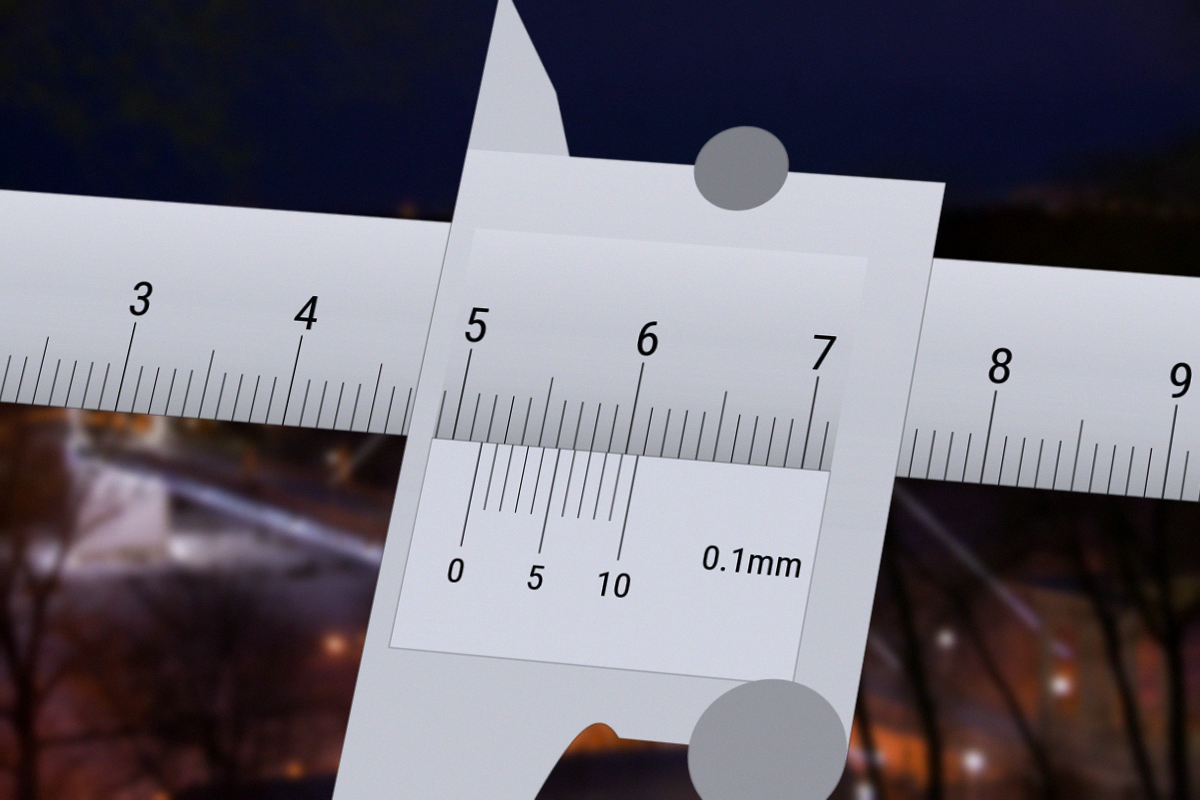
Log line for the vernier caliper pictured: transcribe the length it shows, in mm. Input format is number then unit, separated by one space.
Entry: 51.7 mm
